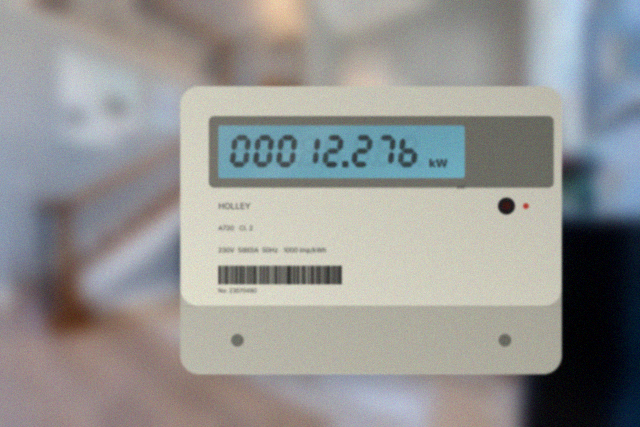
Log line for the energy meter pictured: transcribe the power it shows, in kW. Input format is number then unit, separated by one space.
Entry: 12.276 kW
